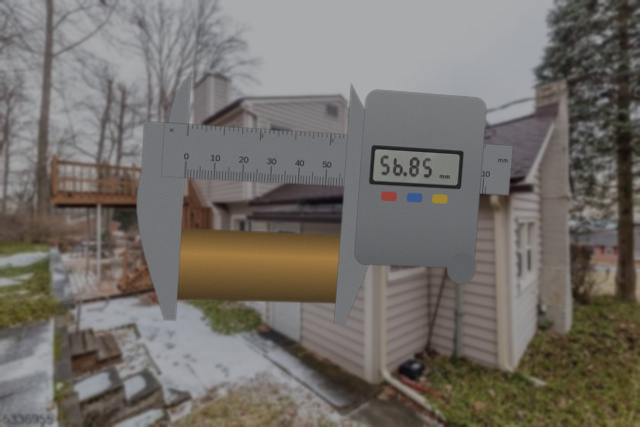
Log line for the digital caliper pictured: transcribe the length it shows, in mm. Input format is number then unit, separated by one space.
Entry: 56.85 mm
